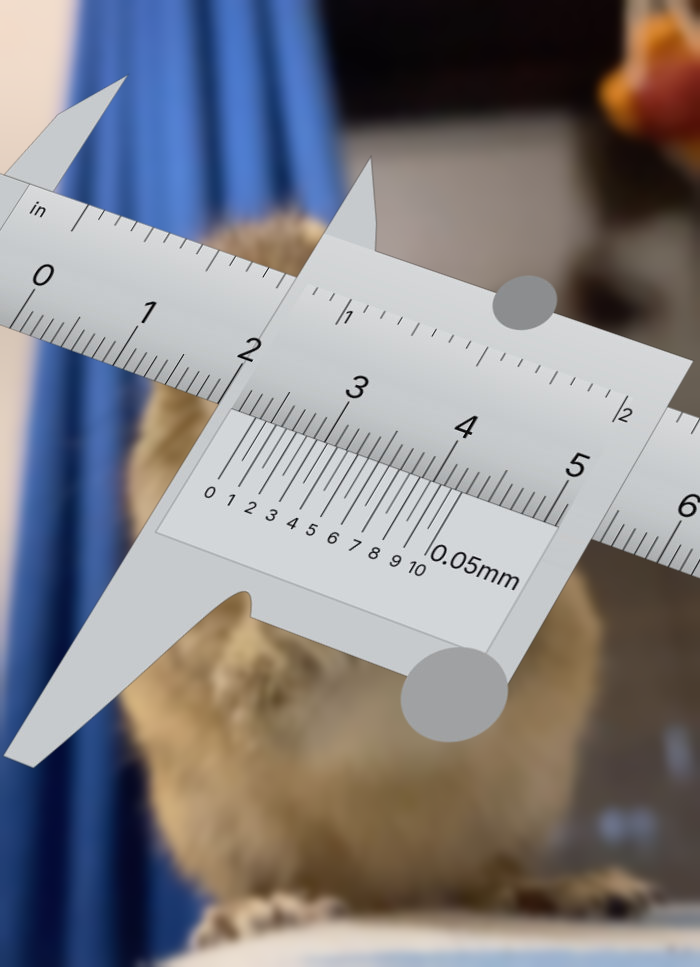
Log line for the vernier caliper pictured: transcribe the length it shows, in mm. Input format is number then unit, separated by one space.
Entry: 23.6 mm
